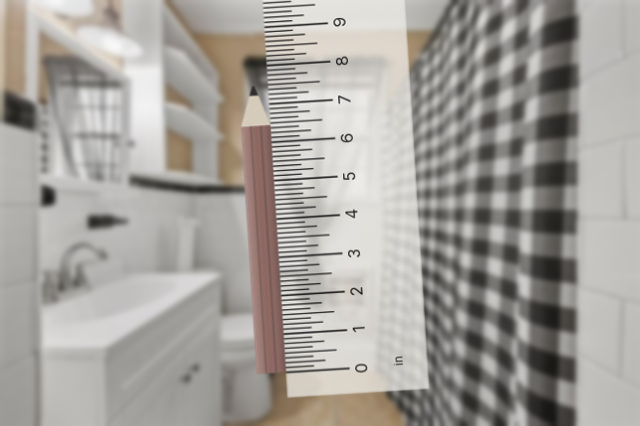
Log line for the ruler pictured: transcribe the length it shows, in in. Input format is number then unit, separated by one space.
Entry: 7.5 in
